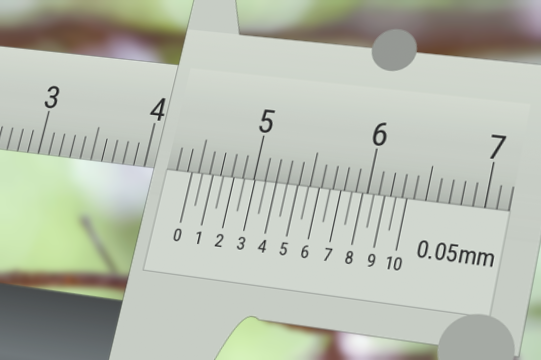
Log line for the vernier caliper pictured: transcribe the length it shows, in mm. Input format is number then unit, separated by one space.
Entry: 44.4 mm
